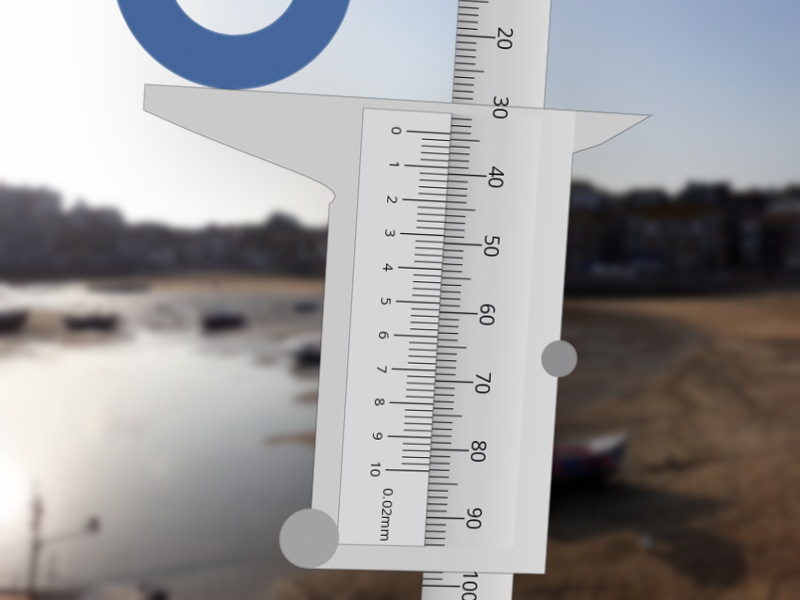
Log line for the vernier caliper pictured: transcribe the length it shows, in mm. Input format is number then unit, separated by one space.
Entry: 34.2 mm
